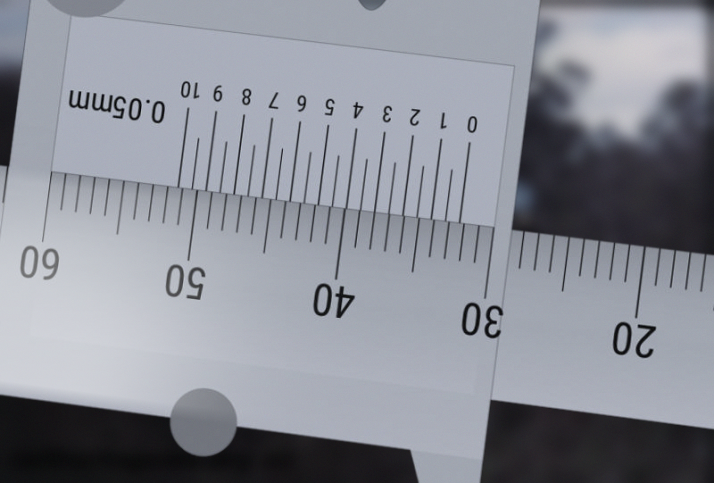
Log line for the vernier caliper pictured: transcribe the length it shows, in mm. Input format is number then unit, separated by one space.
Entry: 32.3 mm
